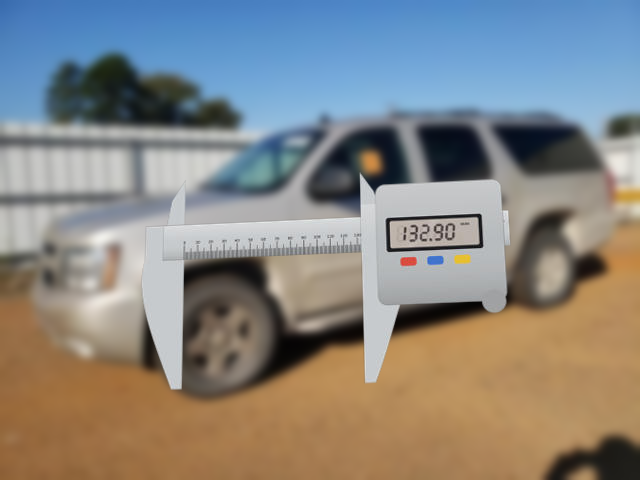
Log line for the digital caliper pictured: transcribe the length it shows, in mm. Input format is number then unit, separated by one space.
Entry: 132.90 mm
